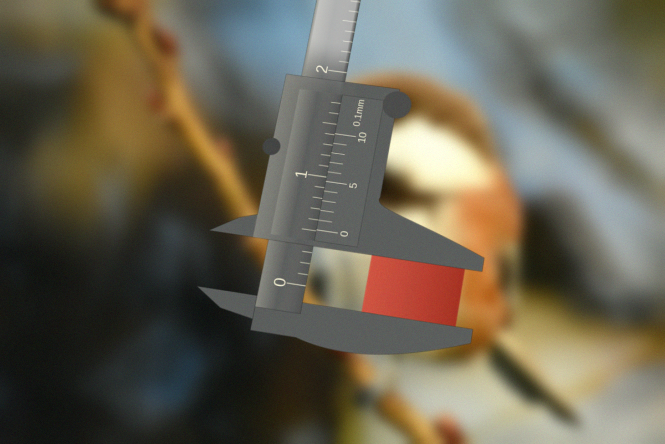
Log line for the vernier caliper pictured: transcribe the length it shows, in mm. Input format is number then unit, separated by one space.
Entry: 5.1 mm
